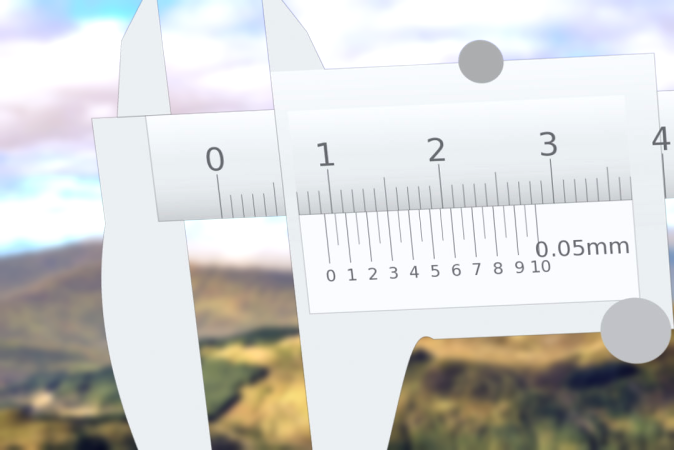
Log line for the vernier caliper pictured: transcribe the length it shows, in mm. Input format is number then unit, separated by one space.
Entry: 9.3 mm
